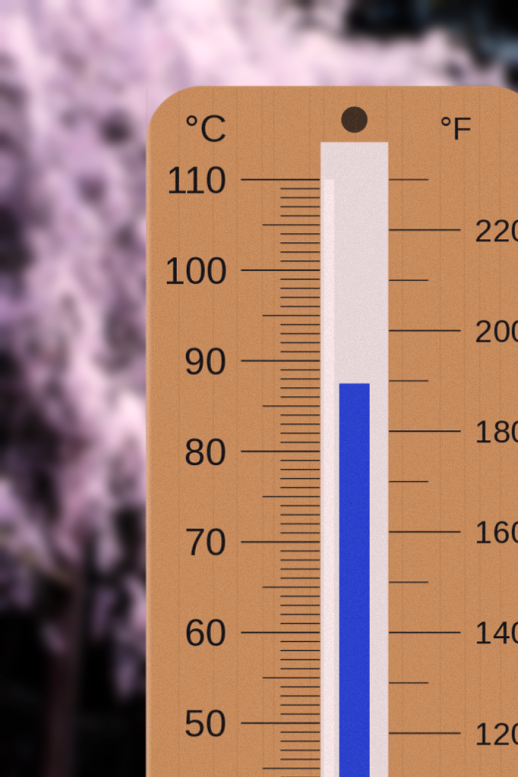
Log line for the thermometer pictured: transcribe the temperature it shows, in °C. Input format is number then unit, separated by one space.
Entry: 87.5 °C
